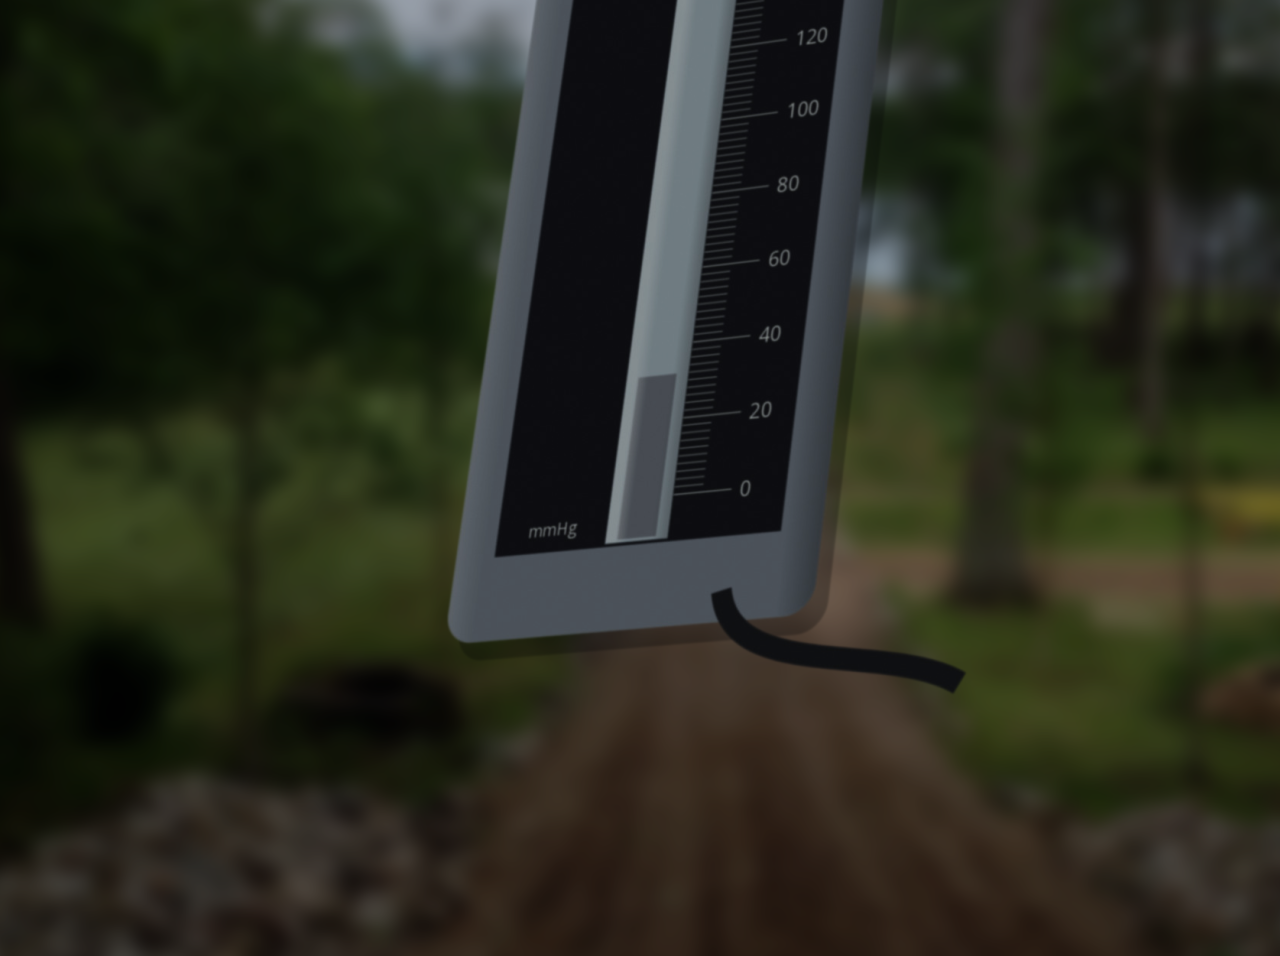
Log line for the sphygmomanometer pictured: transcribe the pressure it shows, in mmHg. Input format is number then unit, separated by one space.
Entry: 32 mmHg
